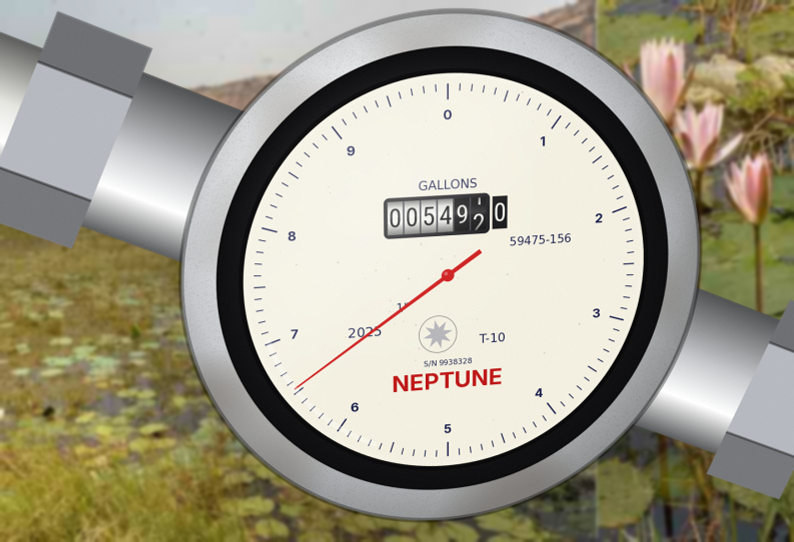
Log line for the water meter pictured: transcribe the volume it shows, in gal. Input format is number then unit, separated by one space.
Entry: 54916.5 gal
